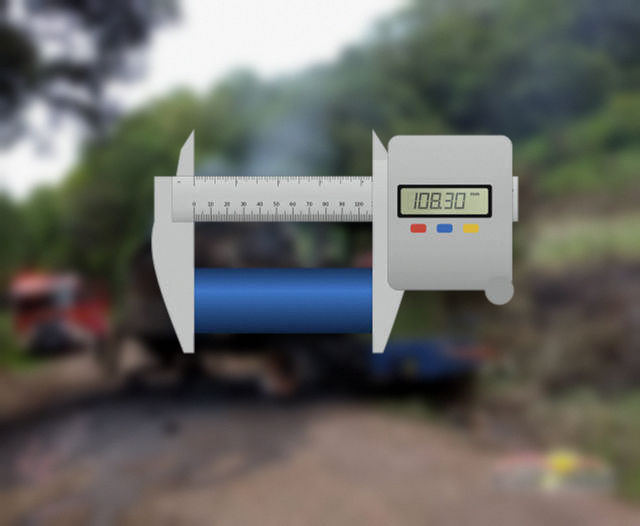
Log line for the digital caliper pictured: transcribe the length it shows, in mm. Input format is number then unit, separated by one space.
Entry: 108.30 mm
